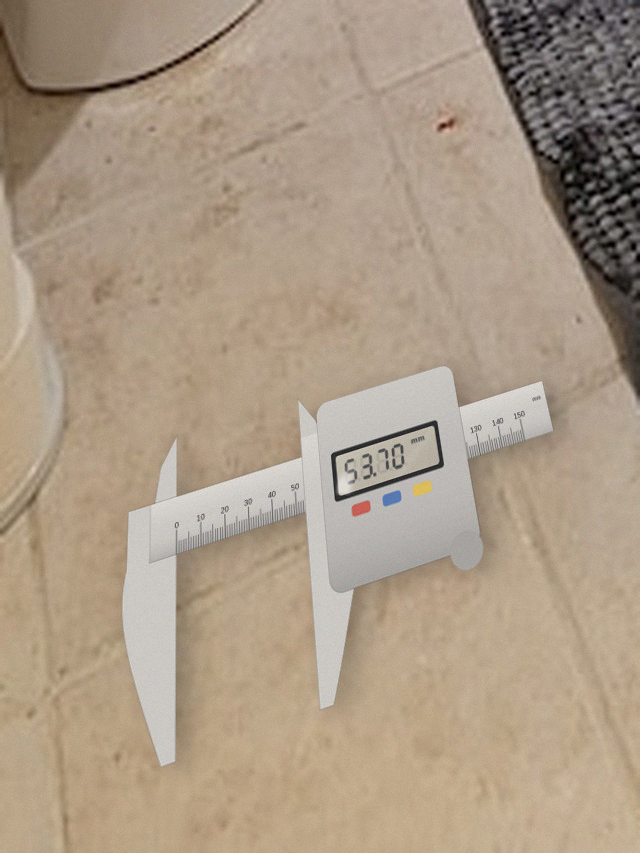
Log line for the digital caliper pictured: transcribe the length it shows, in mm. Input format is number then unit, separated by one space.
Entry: 53.70 mm
